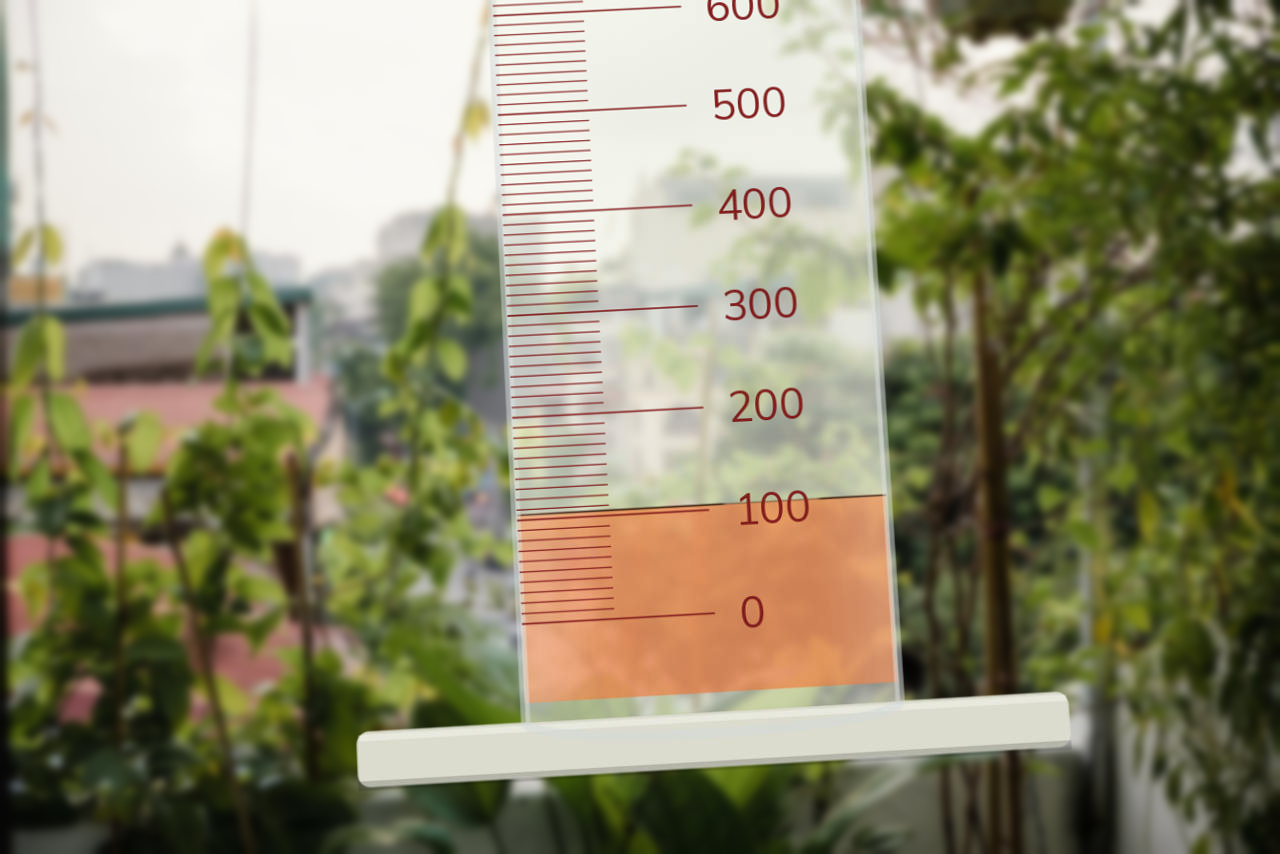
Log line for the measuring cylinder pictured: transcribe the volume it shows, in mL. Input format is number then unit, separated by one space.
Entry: 105 mL
